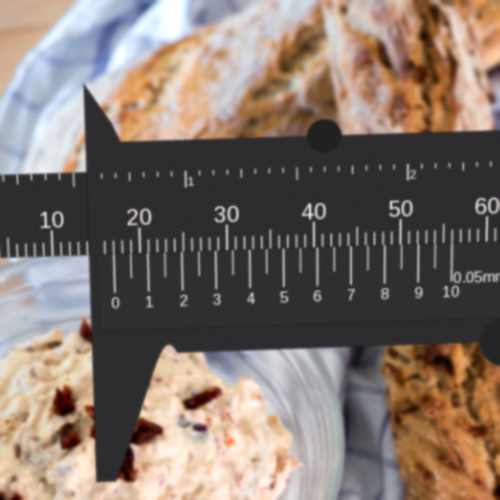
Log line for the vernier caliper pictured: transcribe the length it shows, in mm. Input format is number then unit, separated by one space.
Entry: 17.0 mm
